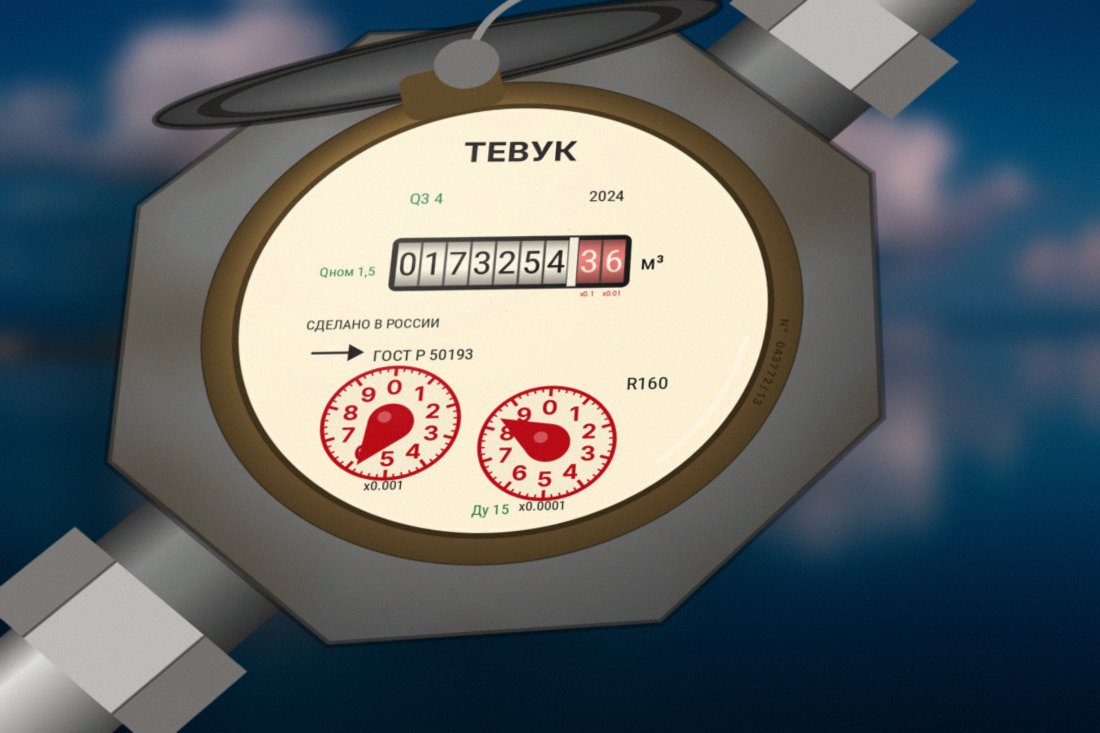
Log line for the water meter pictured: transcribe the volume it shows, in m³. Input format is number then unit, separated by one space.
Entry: 173254.3658 m³
